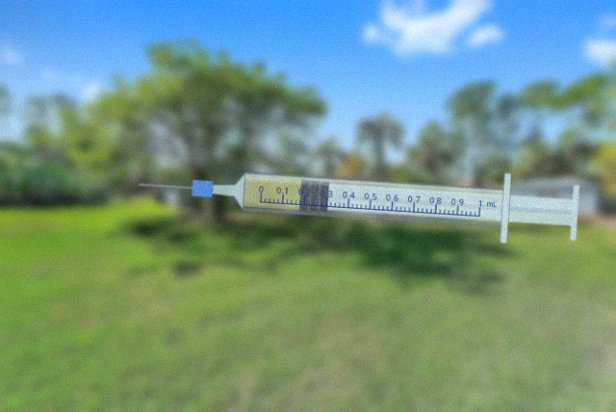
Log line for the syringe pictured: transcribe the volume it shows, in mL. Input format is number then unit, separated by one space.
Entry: 0.18 mL
